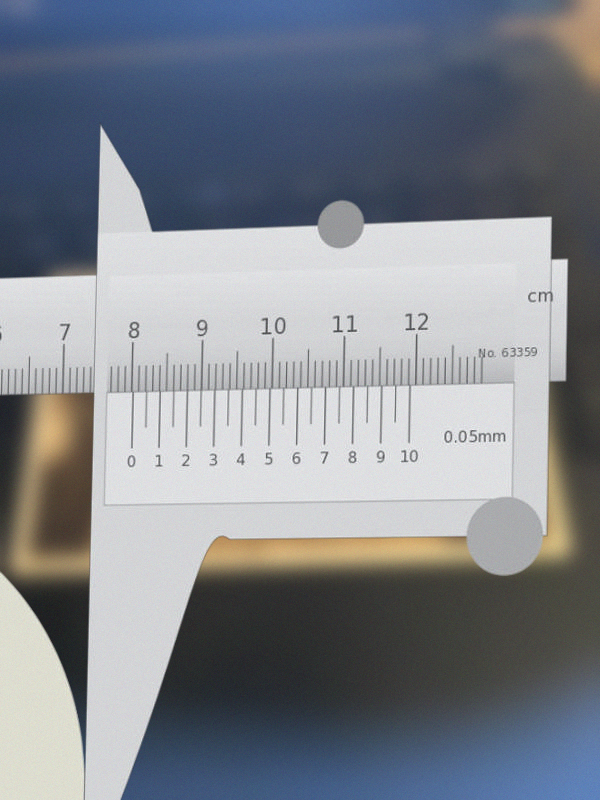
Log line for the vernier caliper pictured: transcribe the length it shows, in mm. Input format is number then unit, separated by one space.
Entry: 80.2 mm
